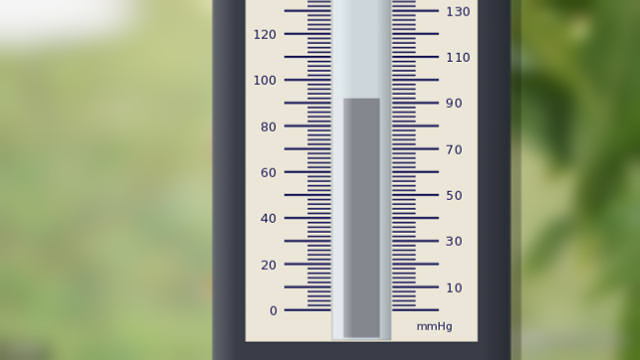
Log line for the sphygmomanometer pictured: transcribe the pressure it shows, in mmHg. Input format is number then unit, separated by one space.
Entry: 92 mmHg
